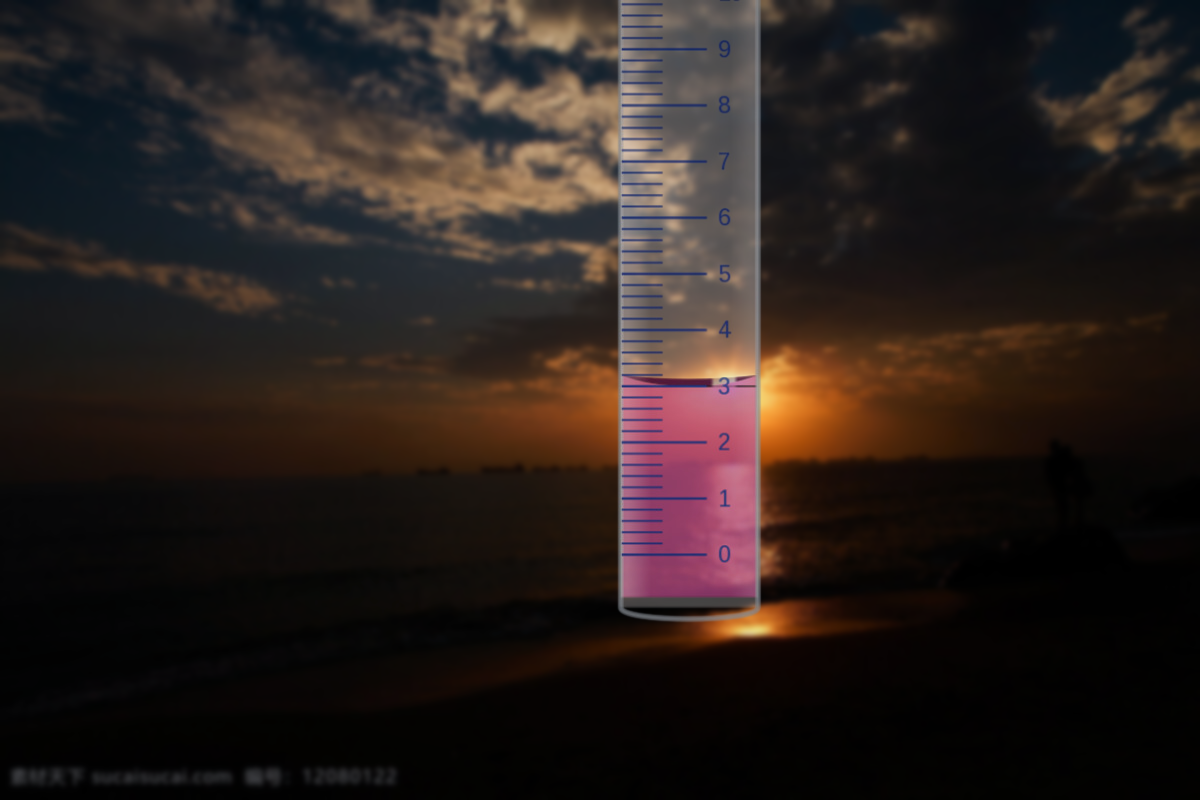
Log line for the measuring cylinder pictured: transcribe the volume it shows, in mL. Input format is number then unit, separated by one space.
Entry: 3 mL
